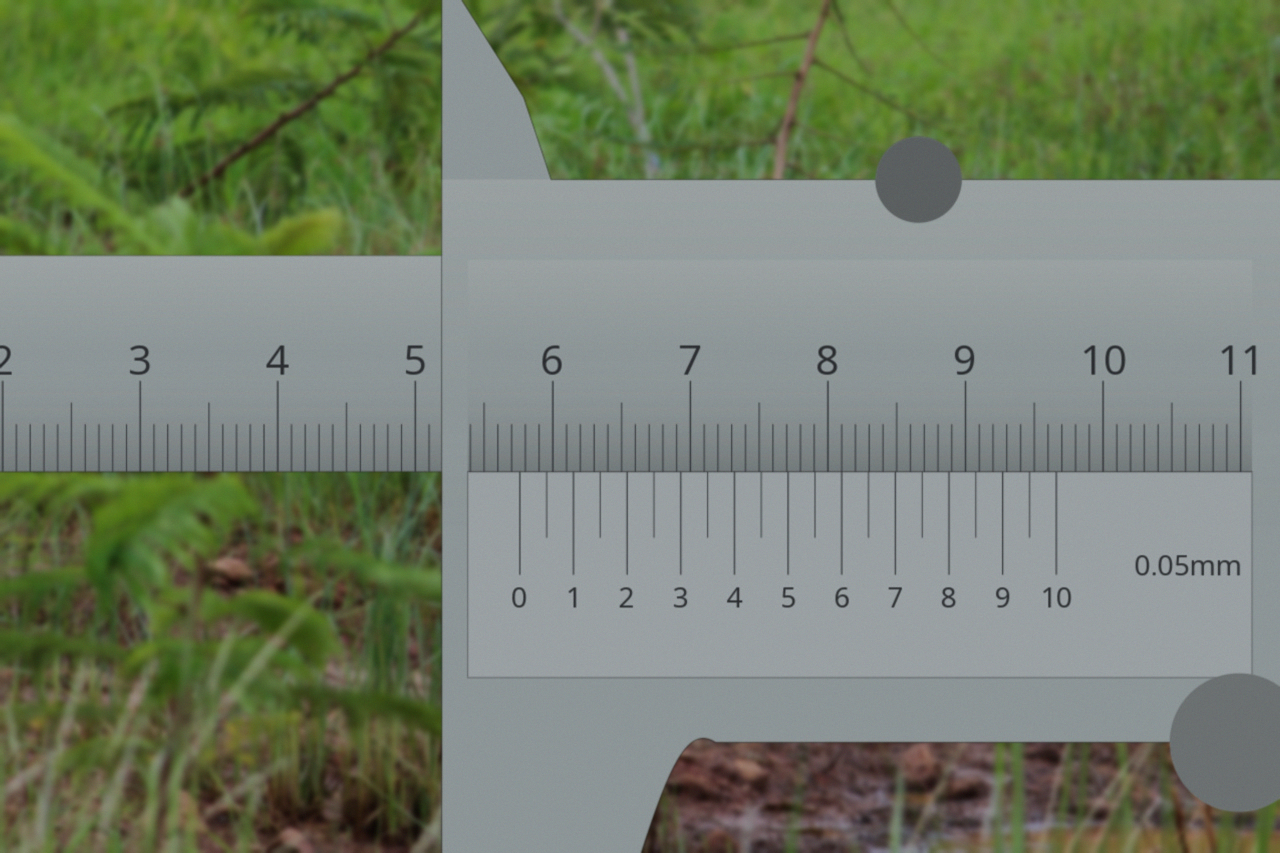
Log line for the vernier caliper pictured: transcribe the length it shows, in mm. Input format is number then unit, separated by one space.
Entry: 57.6 mm
